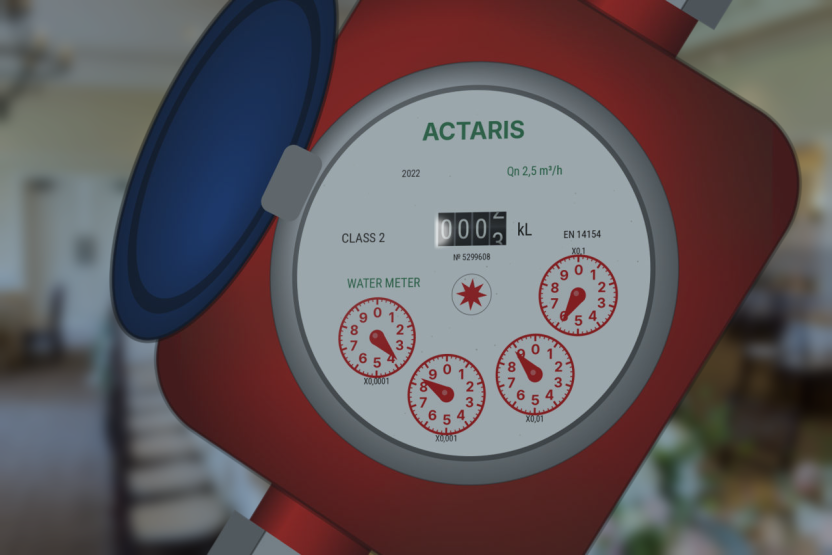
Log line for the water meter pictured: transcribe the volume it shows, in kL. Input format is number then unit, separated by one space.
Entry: 2.5883 kL
